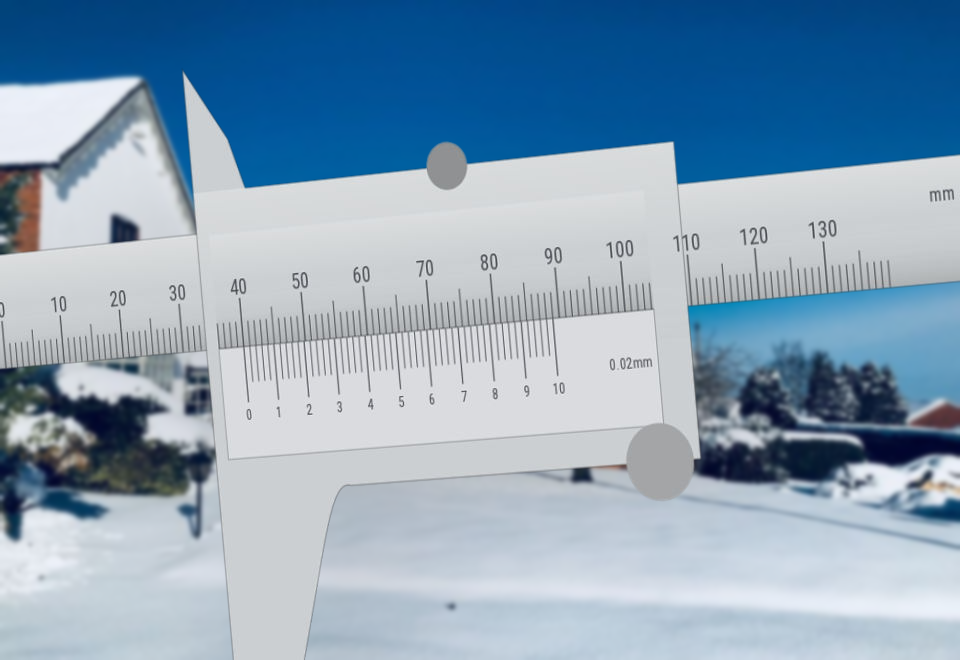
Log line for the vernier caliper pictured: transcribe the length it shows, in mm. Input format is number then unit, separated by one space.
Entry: 40.0 mm
